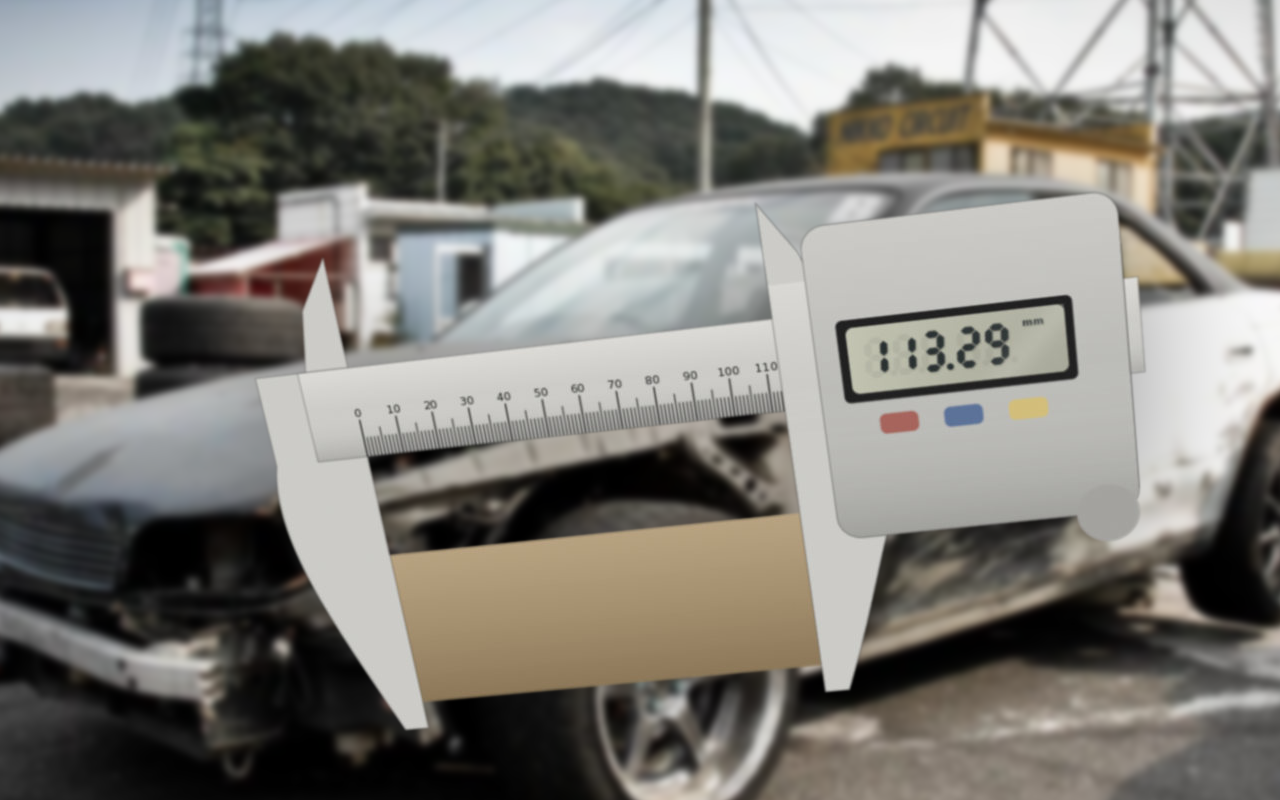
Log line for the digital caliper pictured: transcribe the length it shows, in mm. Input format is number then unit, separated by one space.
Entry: 113.29 mm
